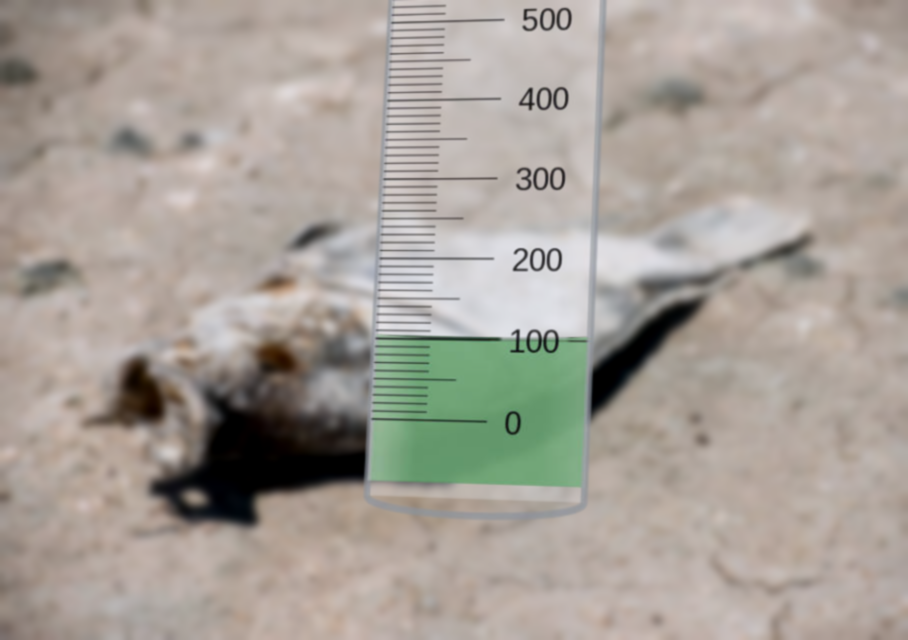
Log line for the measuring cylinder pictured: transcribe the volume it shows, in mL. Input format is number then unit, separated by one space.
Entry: 100 mL
